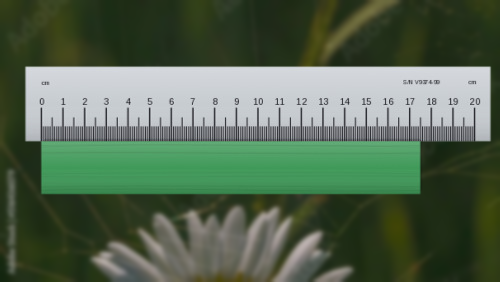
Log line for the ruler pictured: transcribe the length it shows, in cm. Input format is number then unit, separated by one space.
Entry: 17.5 cm
